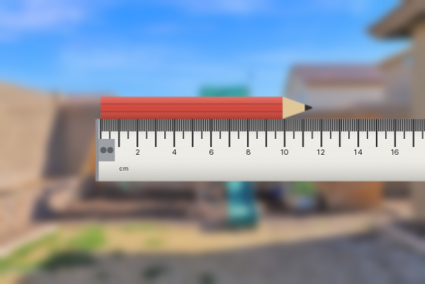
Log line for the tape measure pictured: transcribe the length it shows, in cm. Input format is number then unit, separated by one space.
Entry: 11.5 cm
